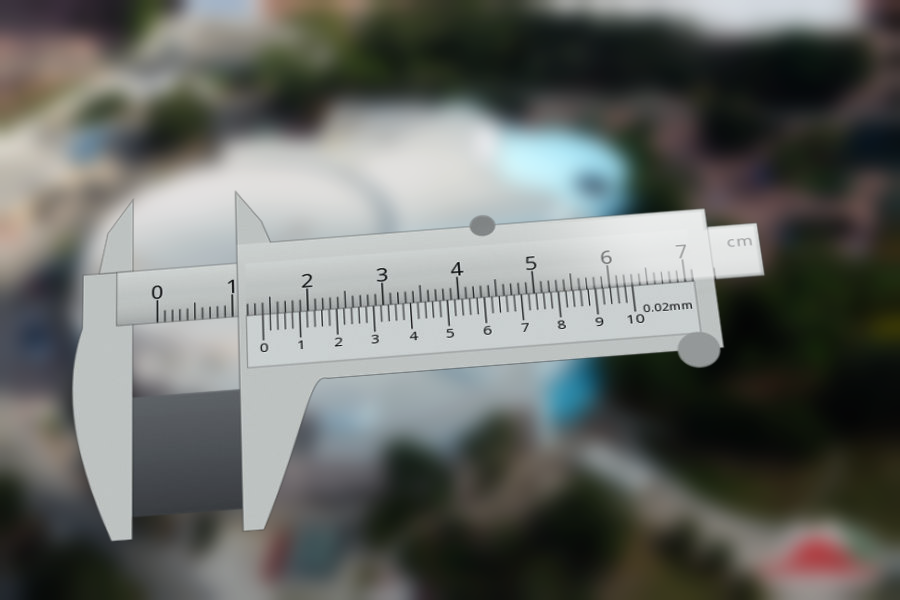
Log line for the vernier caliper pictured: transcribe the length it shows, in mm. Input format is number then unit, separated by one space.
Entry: 14.0 mm
